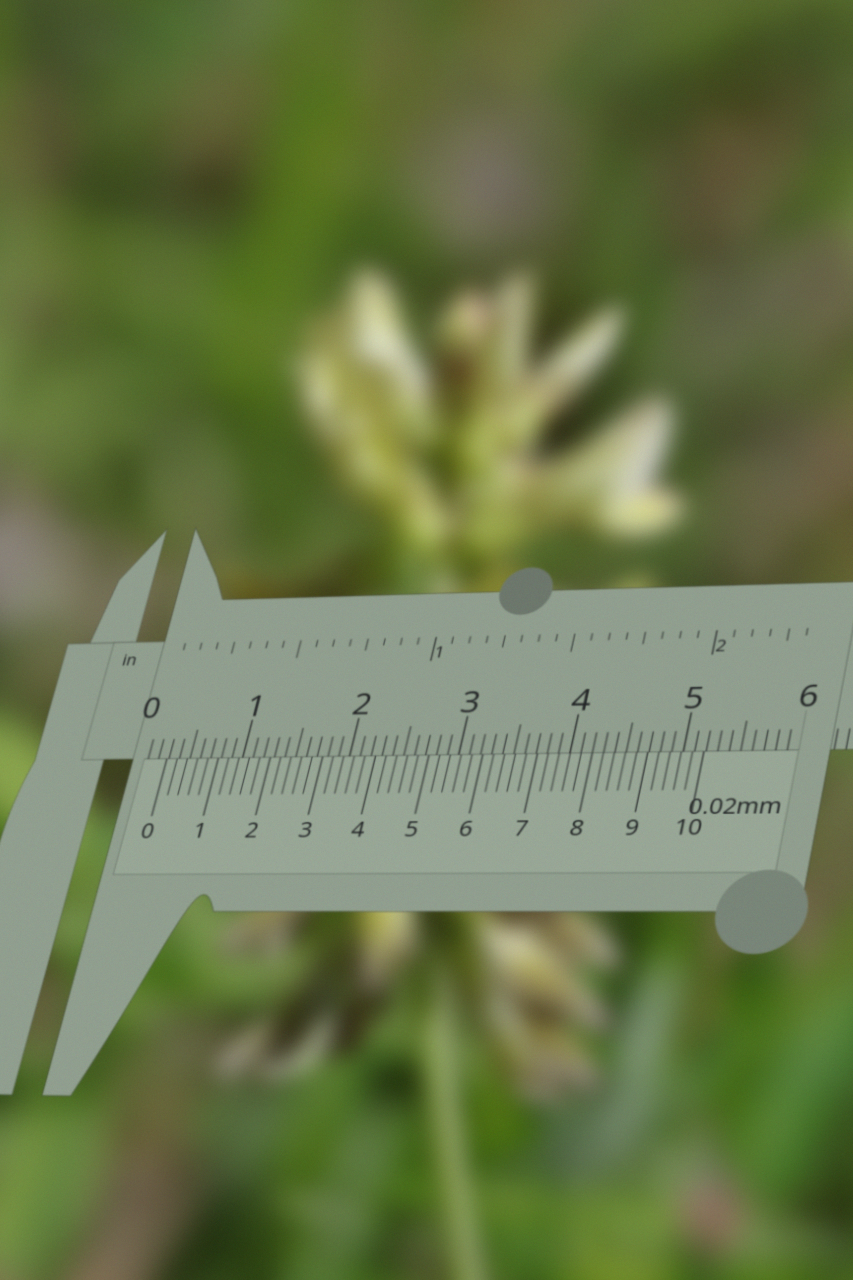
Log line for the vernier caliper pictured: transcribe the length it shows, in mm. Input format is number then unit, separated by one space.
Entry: 2.8 mm
